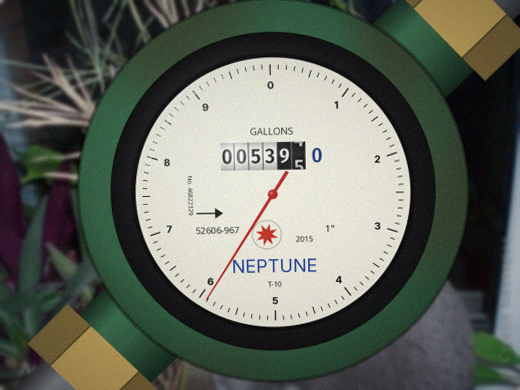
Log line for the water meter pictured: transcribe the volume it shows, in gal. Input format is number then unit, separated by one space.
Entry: 53945.9 gal
